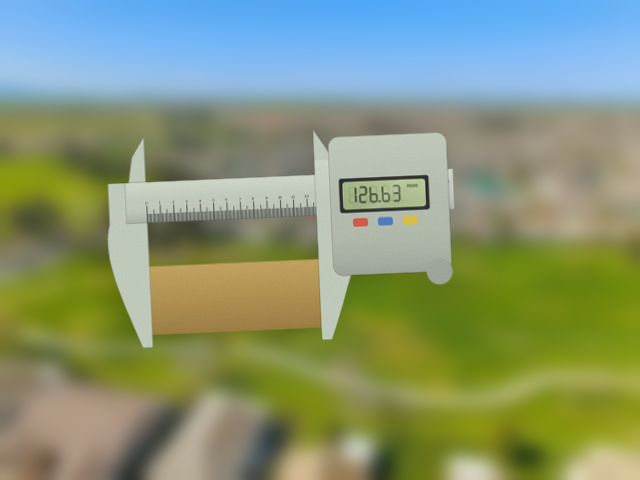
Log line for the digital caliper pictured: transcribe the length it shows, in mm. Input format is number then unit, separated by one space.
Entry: 126.63 mm
